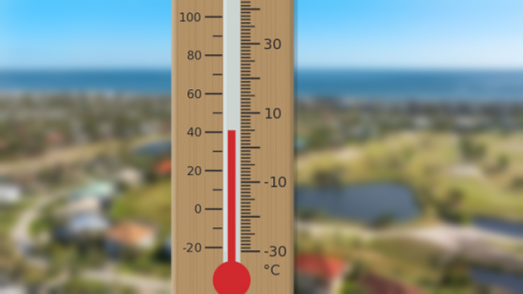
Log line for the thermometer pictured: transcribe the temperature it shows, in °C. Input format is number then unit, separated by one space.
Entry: 5 °C
